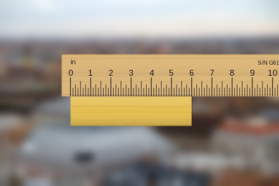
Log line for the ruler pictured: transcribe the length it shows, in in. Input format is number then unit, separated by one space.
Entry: 6 in
